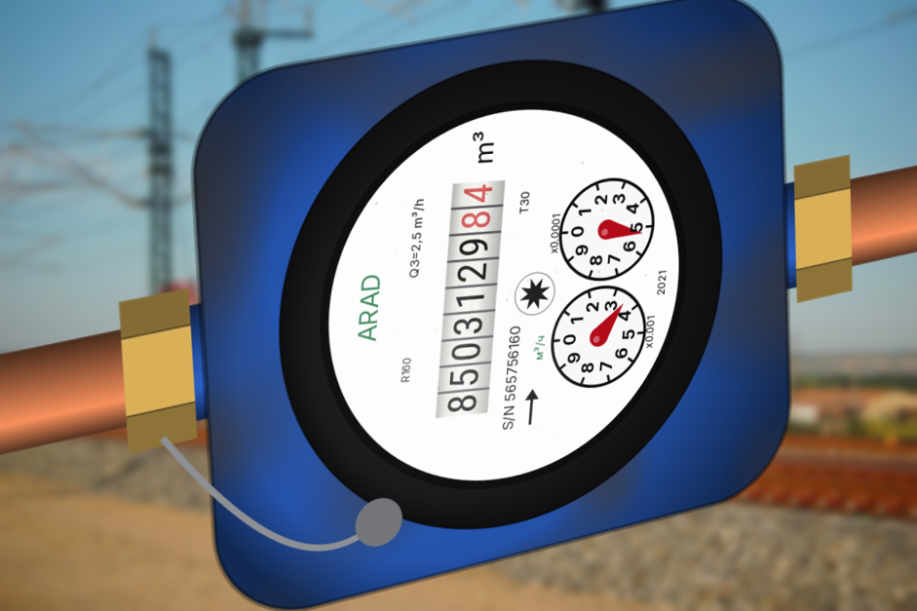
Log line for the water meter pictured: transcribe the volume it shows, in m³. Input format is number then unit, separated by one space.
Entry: 8503129.8435 m³
